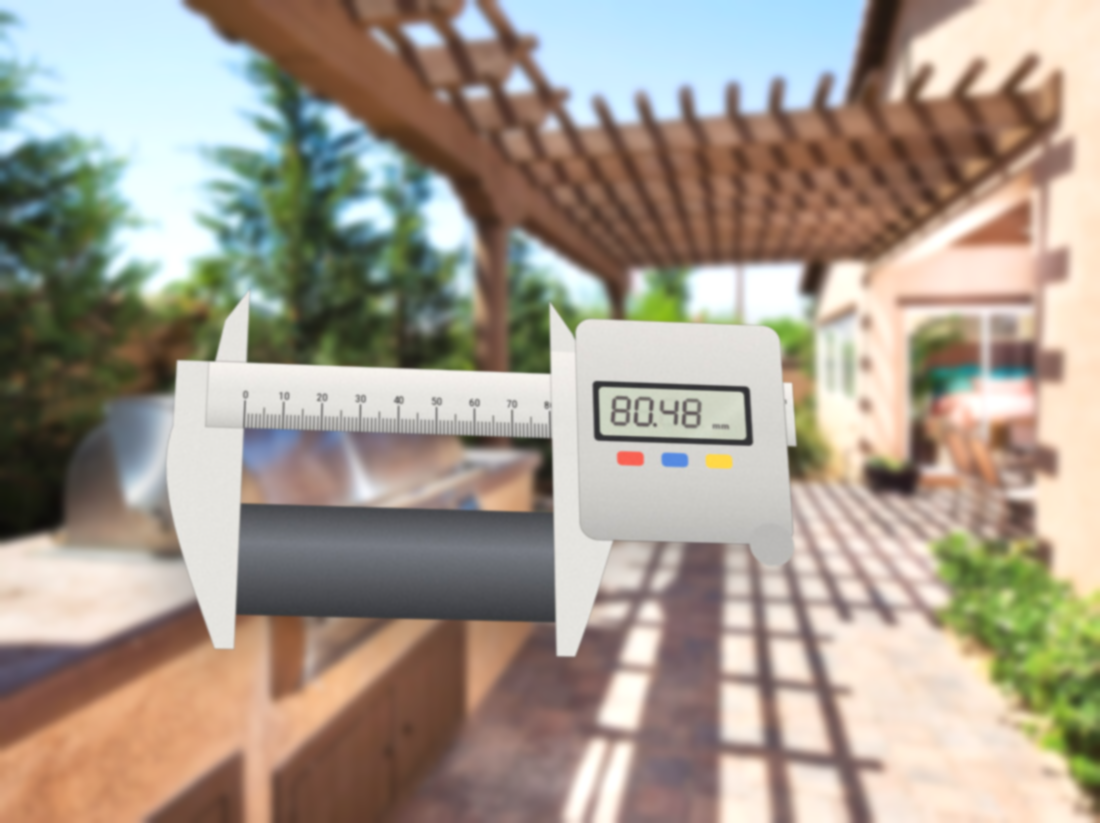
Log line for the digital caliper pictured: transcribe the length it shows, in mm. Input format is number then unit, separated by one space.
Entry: 80.48 mm
